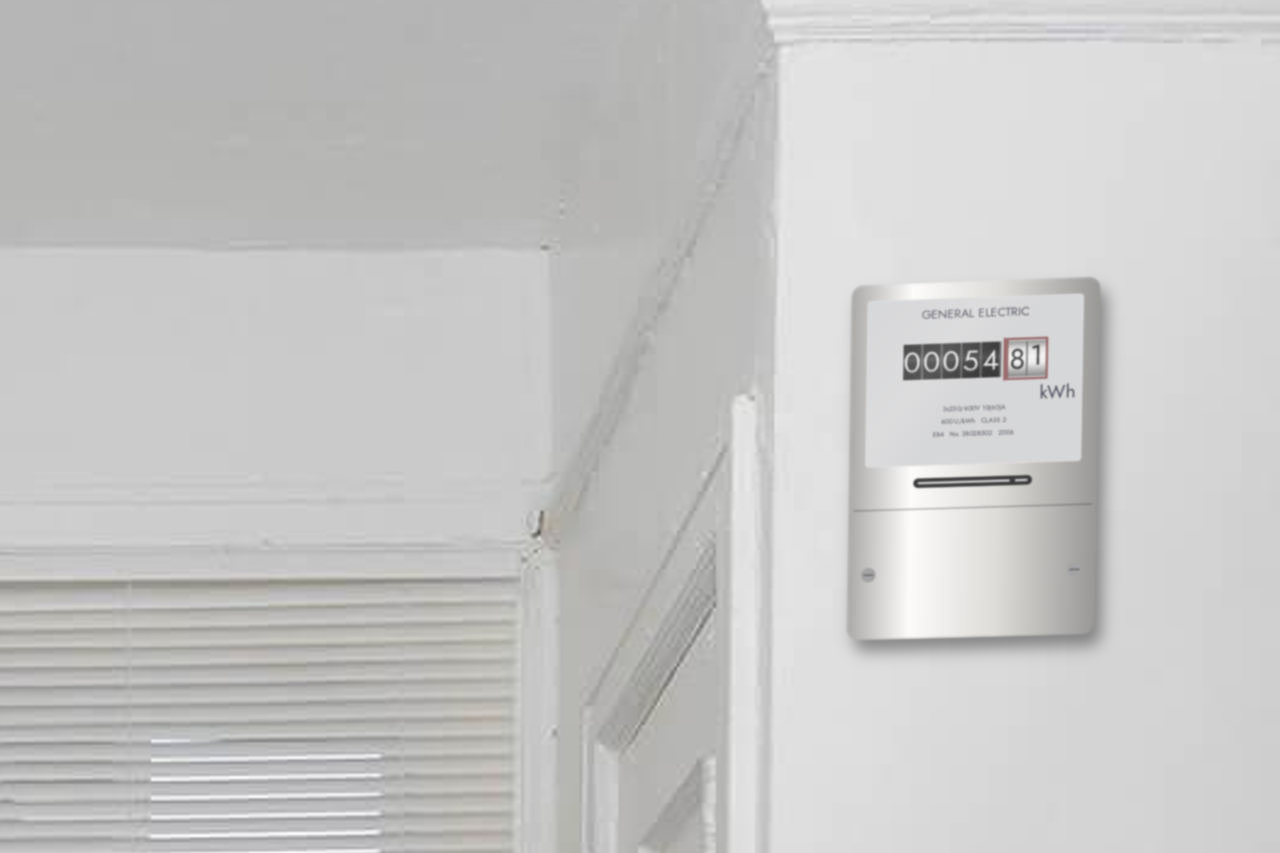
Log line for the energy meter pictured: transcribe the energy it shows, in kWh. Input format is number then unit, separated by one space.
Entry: 54.81 kWh
